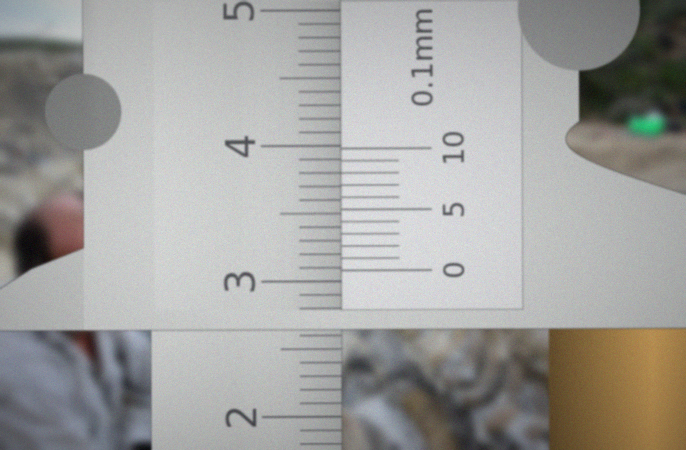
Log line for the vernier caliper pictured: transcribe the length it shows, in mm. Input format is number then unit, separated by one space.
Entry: 30.8 mm
